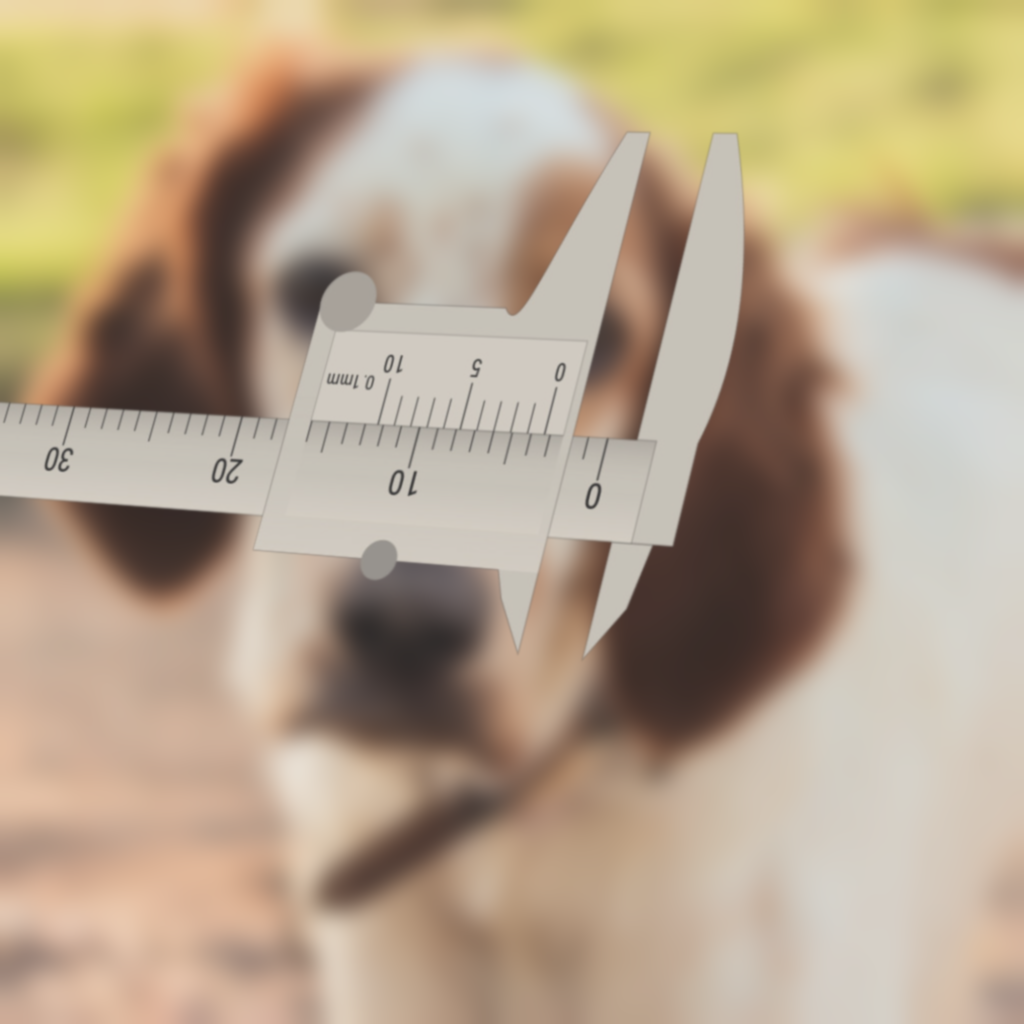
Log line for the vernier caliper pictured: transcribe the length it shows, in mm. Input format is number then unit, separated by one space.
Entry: 3.3 mm
